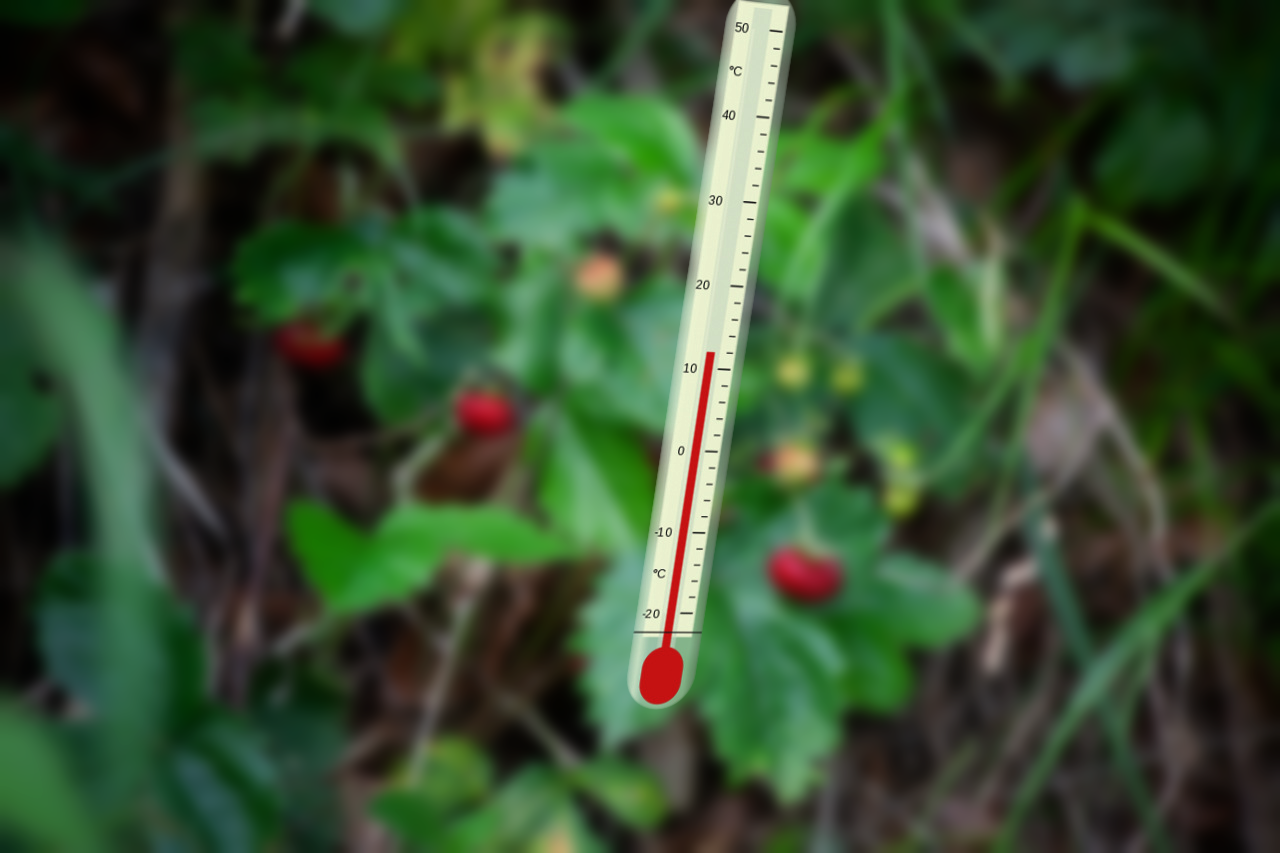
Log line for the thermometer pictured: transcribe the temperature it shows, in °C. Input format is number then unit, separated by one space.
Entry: 12 °C
